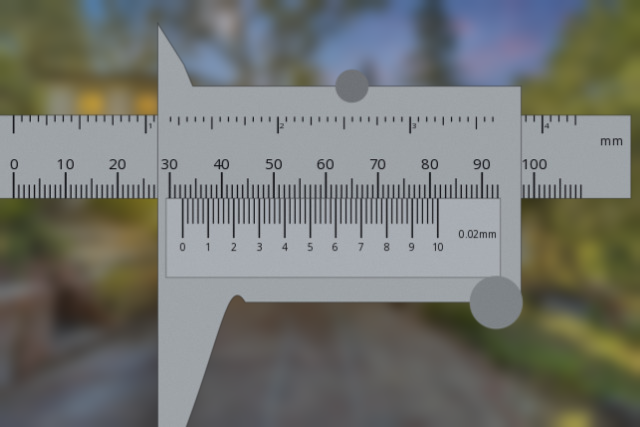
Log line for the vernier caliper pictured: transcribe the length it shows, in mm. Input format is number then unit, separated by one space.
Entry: 32.5 mm
